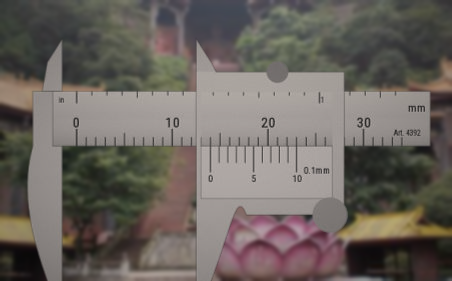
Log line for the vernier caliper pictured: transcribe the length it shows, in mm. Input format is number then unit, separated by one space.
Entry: 14.0 mm
